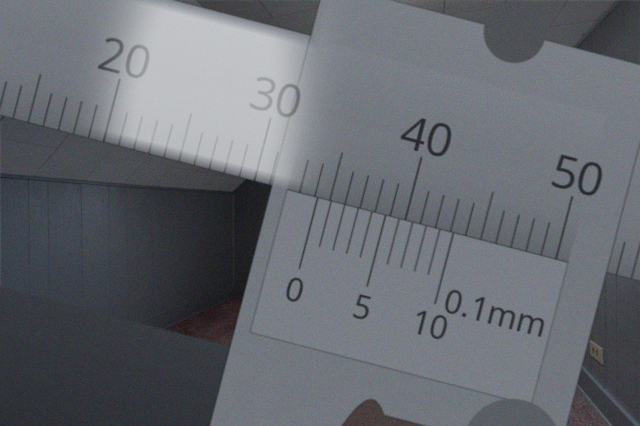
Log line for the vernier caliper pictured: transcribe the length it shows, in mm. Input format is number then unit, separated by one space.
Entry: 34.2 mm
